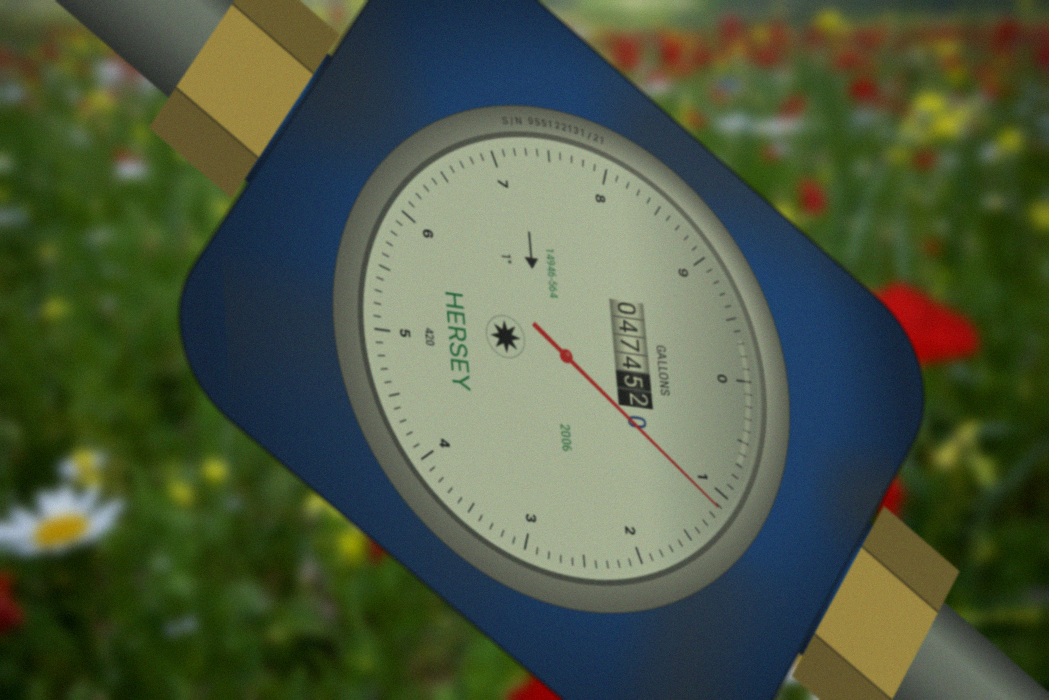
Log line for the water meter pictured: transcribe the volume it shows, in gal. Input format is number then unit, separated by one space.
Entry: 474521.1 gal
